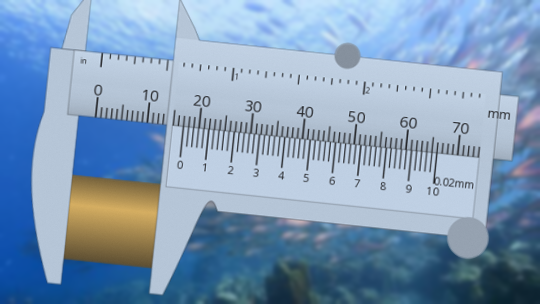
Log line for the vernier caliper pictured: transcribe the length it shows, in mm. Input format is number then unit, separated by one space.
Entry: 17.0 mm
